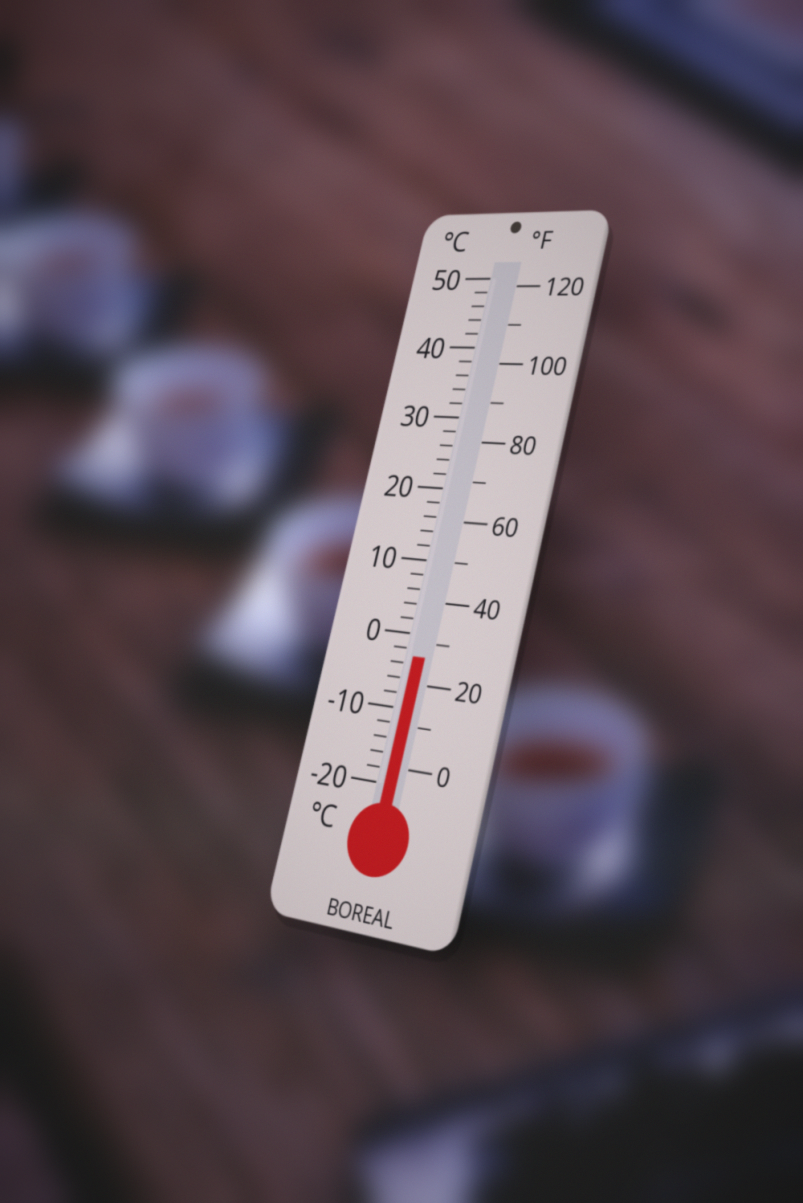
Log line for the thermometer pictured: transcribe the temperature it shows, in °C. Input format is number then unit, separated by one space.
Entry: -3 °C
